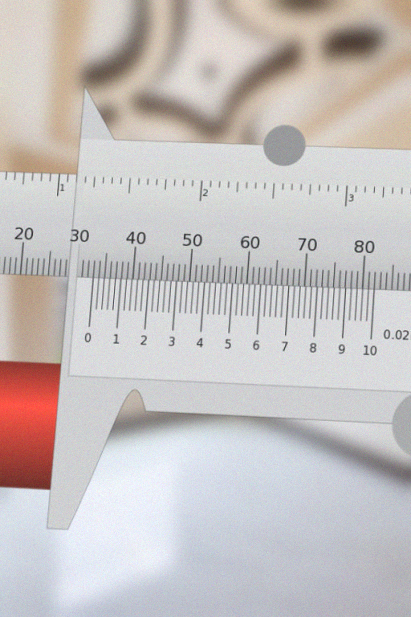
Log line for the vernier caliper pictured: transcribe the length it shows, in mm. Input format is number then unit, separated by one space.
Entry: 33.0 mm
